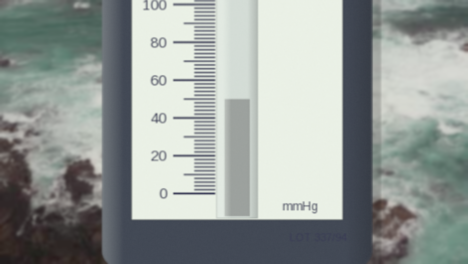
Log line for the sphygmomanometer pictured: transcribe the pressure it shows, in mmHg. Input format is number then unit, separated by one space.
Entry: 50 mmHg
